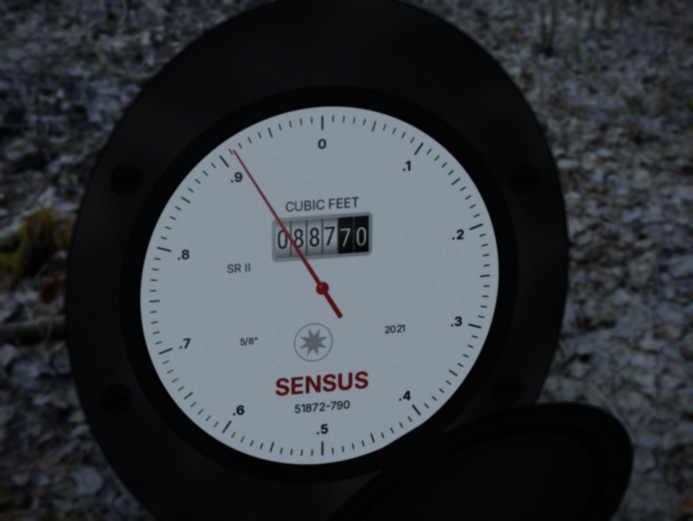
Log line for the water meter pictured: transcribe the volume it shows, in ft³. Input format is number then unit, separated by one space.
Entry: 88769.91 ft³
